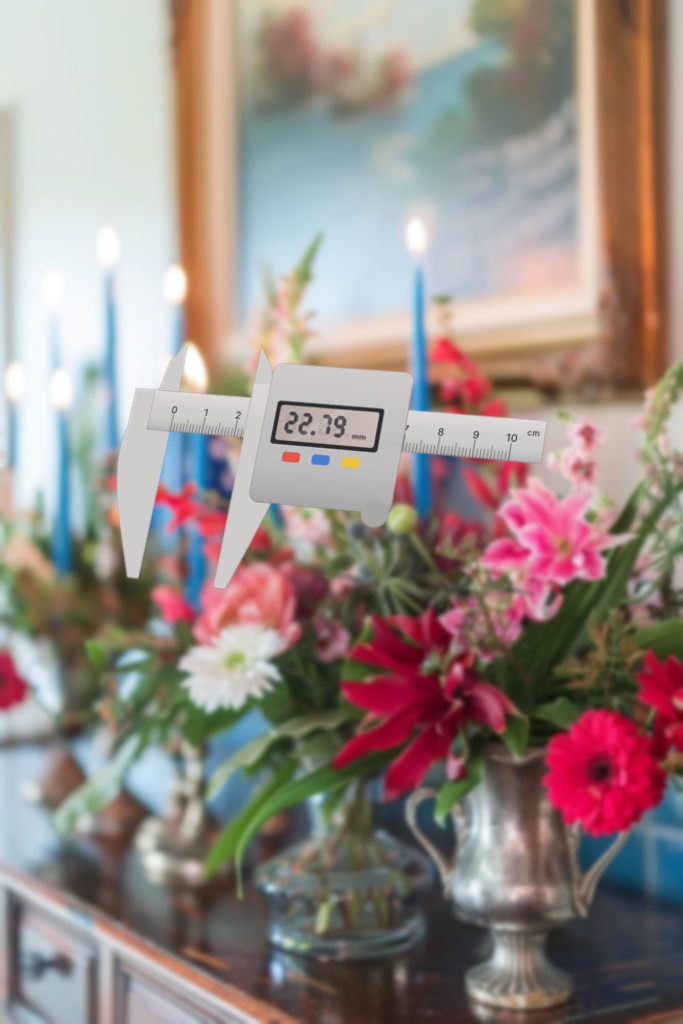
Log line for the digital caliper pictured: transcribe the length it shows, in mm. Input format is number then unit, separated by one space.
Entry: 22.79 mm
